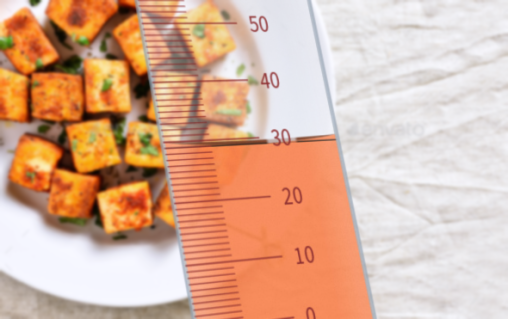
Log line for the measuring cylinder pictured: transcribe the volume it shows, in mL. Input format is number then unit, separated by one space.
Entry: 29 mL
